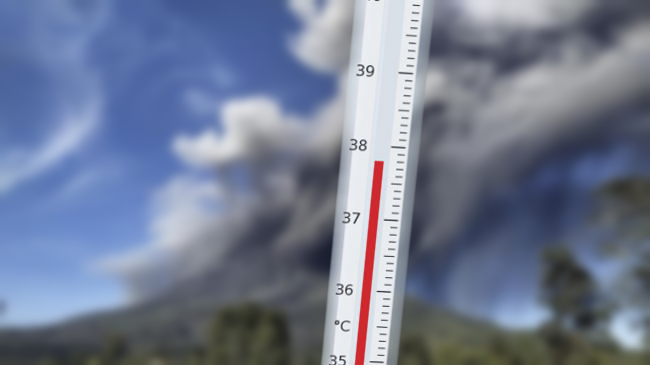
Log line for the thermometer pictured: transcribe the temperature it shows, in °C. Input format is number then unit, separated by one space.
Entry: 37.8 °C
